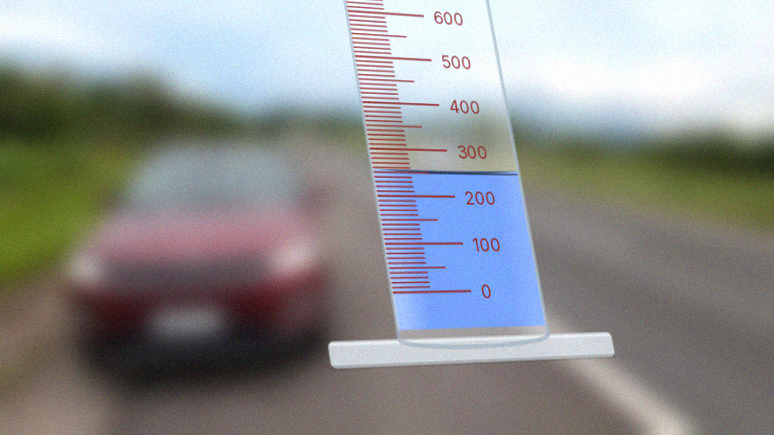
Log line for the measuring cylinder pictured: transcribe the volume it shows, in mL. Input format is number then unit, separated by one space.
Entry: 250 mL
